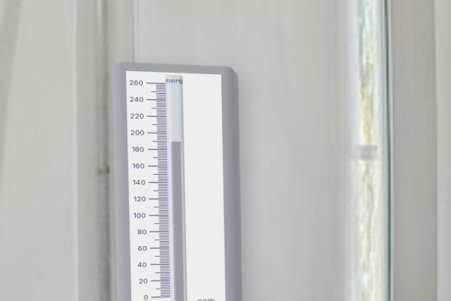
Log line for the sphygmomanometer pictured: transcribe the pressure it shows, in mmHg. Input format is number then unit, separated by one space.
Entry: 190 mmHg
